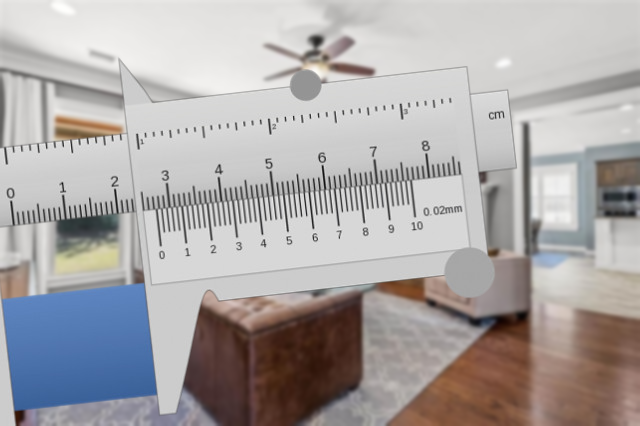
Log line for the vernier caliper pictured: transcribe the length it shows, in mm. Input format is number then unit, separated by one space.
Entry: 27.5 mm
